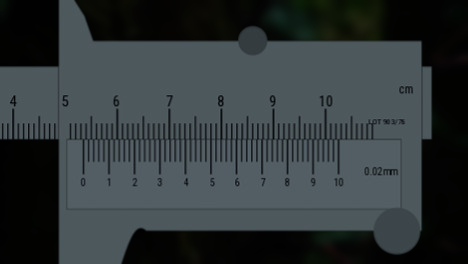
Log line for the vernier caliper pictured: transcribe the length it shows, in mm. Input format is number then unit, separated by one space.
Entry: 53.5 mm
